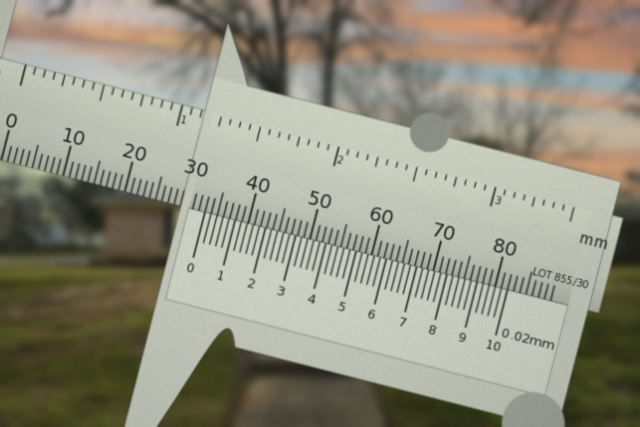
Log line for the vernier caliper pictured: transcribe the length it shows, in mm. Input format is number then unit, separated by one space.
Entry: 33.0 mm
